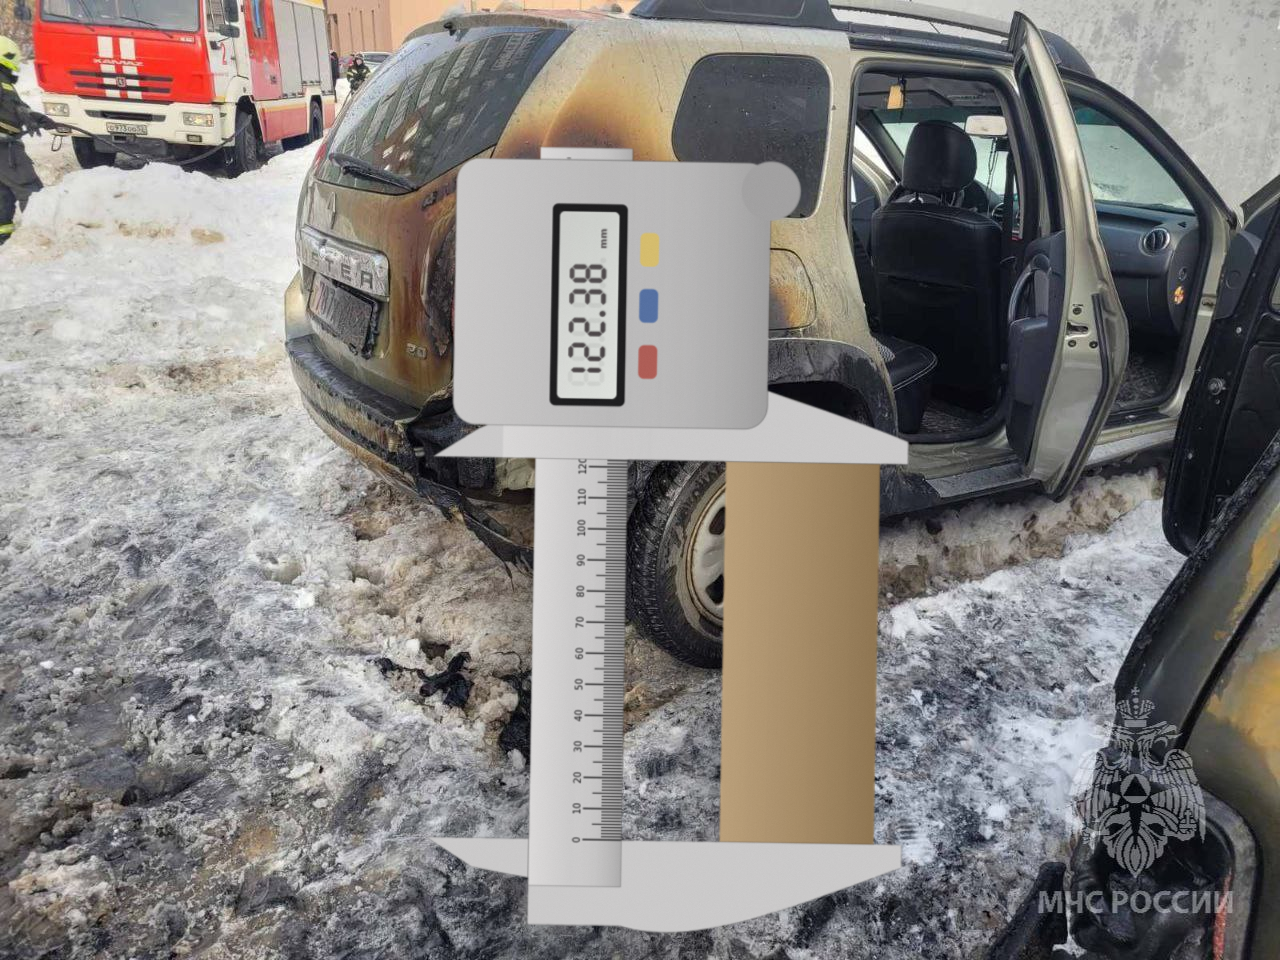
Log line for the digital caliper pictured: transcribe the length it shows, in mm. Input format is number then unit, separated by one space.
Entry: 122.38 mm
